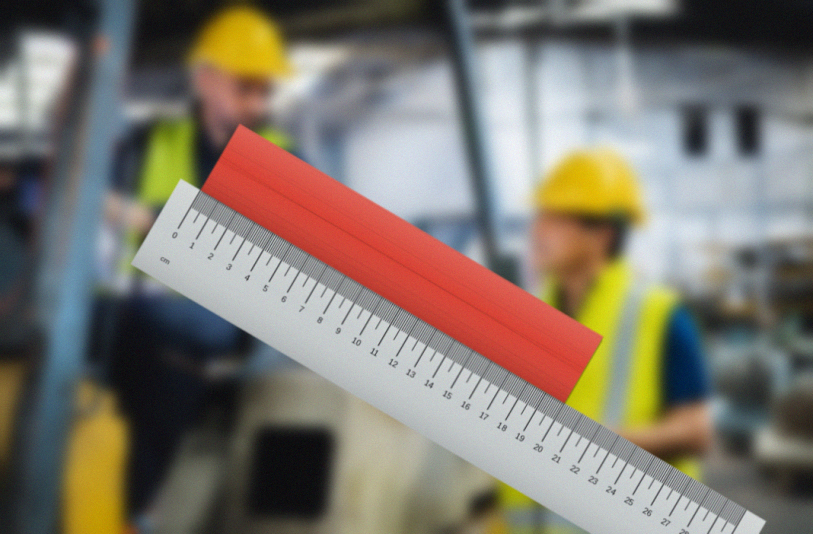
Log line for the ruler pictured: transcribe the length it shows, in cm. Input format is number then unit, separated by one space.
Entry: 20 cm
